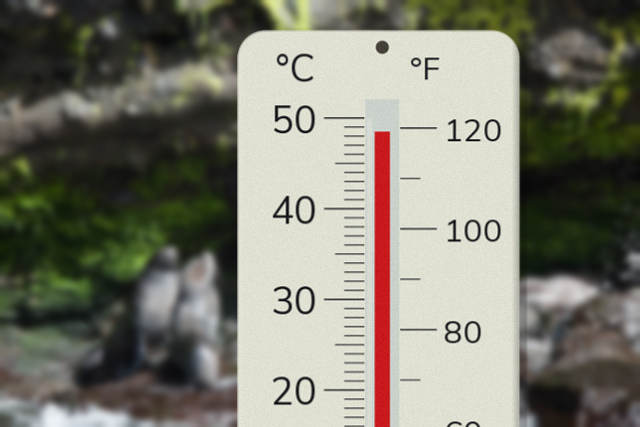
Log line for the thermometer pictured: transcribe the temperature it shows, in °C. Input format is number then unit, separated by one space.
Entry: 48.5 °C
